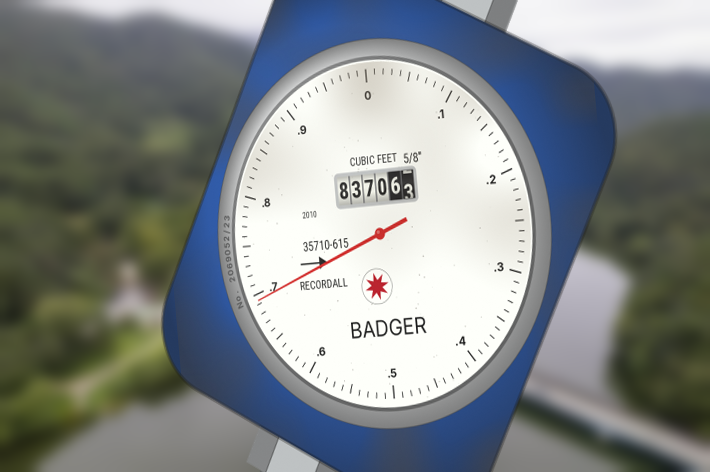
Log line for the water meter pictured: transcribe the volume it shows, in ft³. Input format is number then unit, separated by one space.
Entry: 837062.69 ft³
